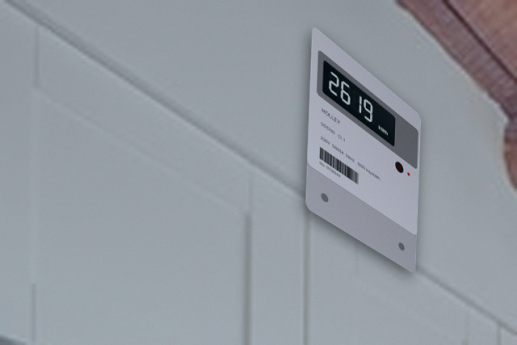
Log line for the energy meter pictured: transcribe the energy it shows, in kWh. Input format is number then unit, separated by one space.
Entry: 2619 kWh
